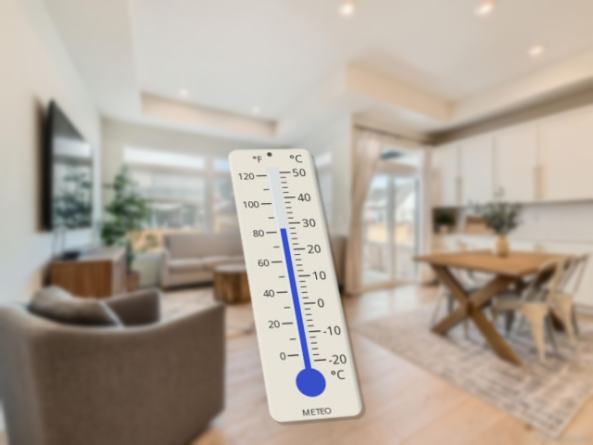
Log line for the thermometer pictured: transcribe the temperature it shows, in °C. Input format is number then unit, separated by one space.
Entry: 28 °C
